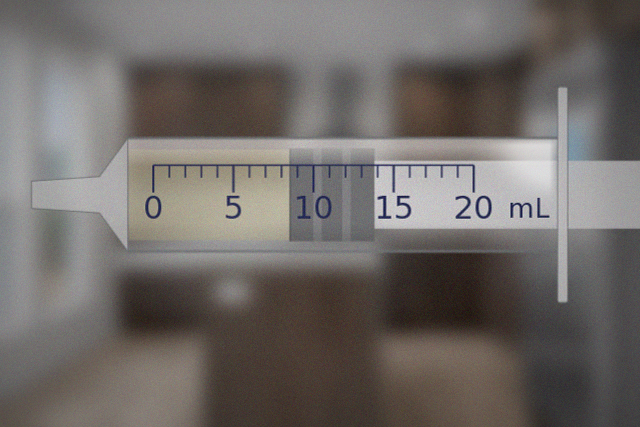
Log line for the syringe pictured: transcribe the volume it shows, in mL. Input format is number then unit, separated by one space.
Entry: 8.5 mL
